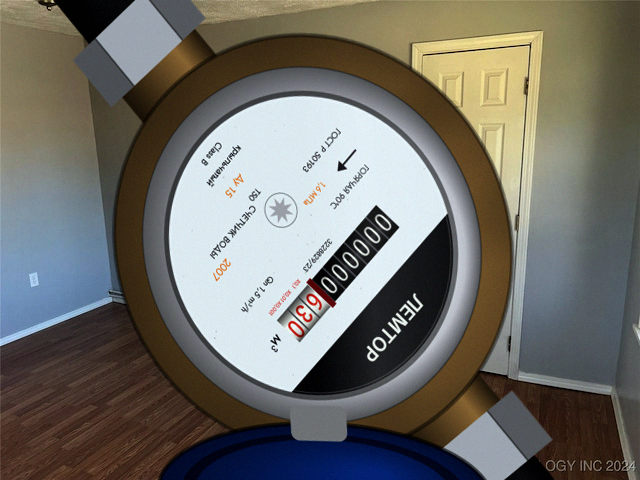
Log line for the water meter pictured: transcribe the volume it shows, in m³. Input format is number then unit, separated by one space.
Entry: 0.630 m³
